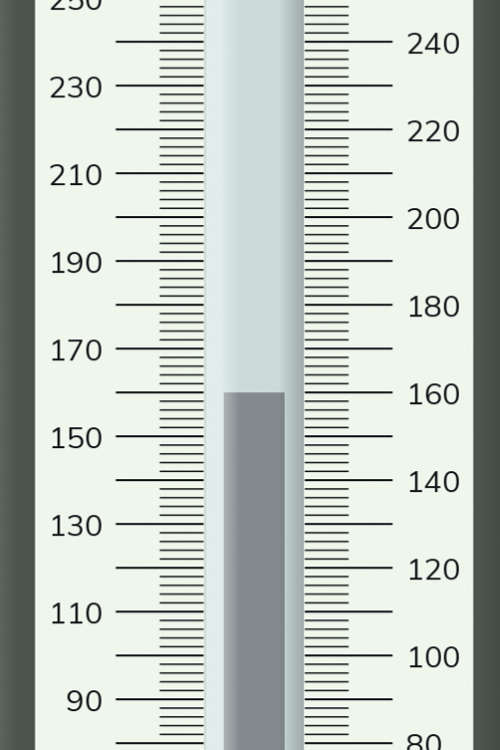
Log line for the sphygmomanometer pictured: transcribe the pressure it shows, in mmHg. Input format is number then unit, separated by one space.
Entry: 160 mmHg
